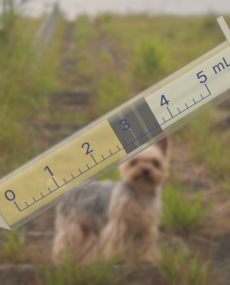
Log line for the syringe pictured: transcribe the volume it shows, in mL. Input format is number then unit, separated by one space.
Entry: 2.7 mL
